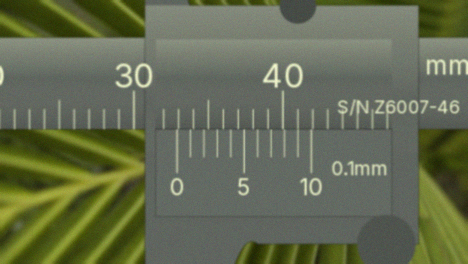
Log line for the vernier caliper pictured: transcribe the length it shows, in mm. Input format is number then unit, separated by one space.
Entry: 32.9 mm
